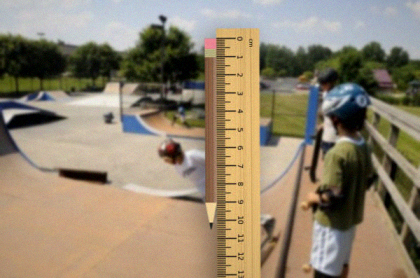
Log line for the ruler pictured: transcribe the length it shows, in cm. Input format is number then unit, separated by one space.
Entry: 10.5 cm
